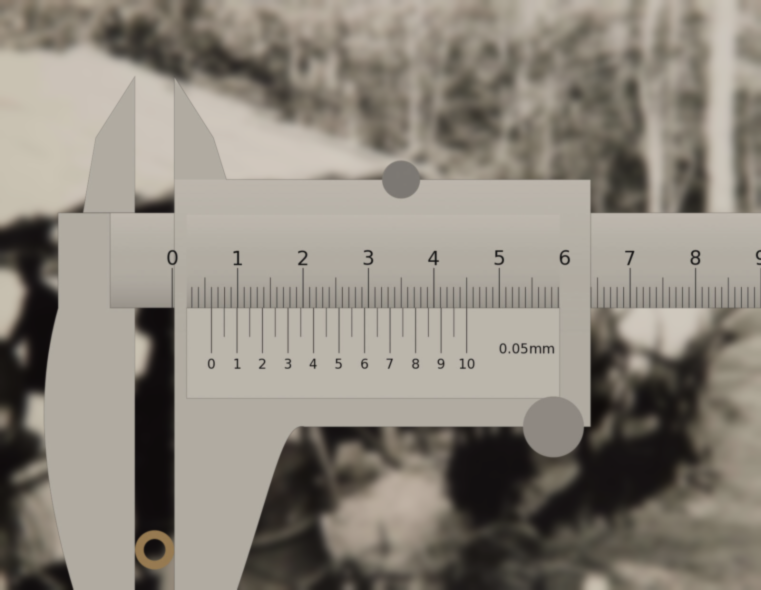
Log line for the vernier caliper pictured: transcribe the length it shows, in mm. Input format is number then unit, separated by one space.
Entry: 6.0 mm
